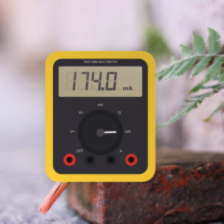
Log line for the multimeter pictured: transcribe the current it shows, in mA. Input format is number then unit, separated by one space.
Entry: 174.0 mA
